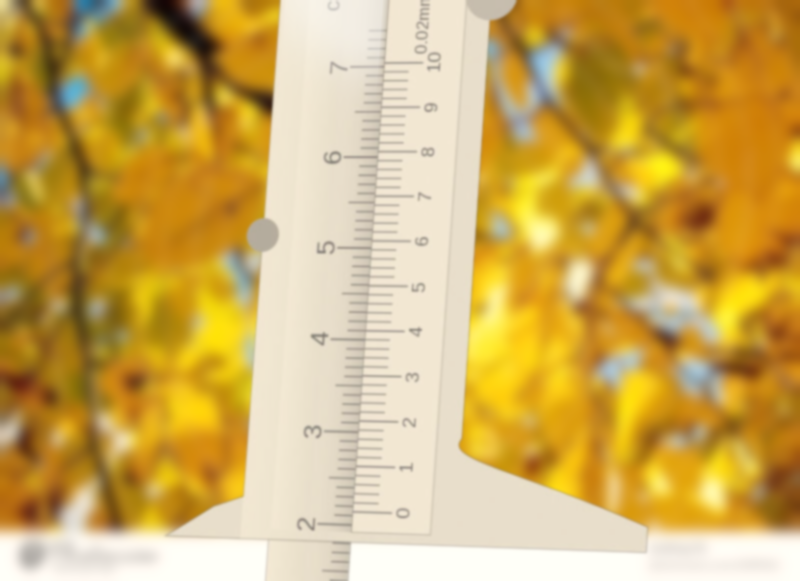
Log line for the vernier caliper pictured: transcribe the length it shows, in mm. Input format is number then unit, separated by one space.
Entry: 21.4 mm
